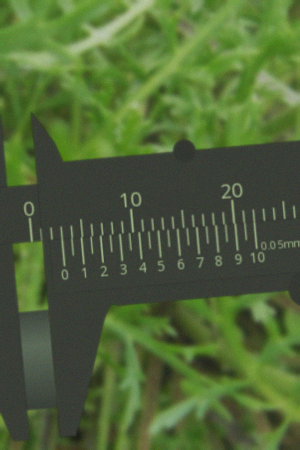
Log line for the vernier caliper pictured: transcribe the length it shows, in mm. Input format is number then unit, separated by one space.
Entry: 3.0 mm
